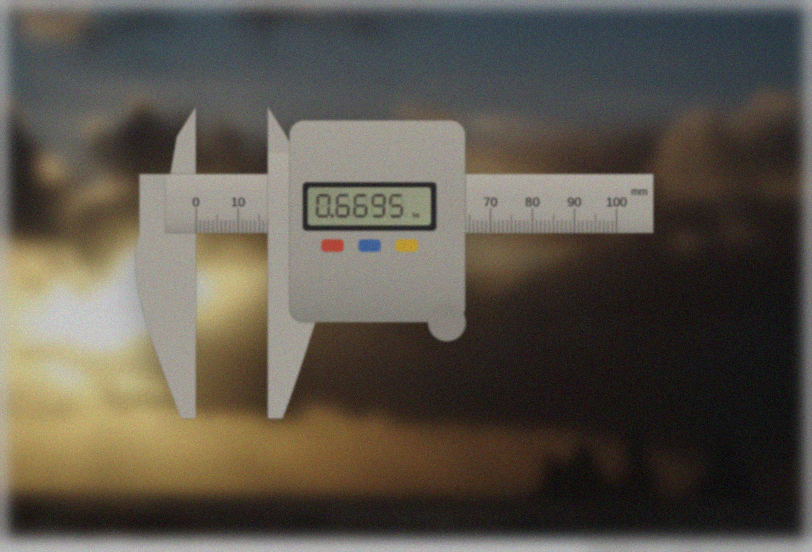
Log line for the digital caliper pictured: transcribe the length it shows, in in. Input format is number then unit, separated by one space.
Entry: 0.6695 in
